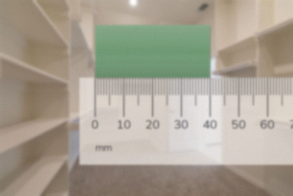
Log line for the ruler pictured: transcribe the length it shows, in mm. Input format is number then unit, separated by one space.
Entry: 40 mm
